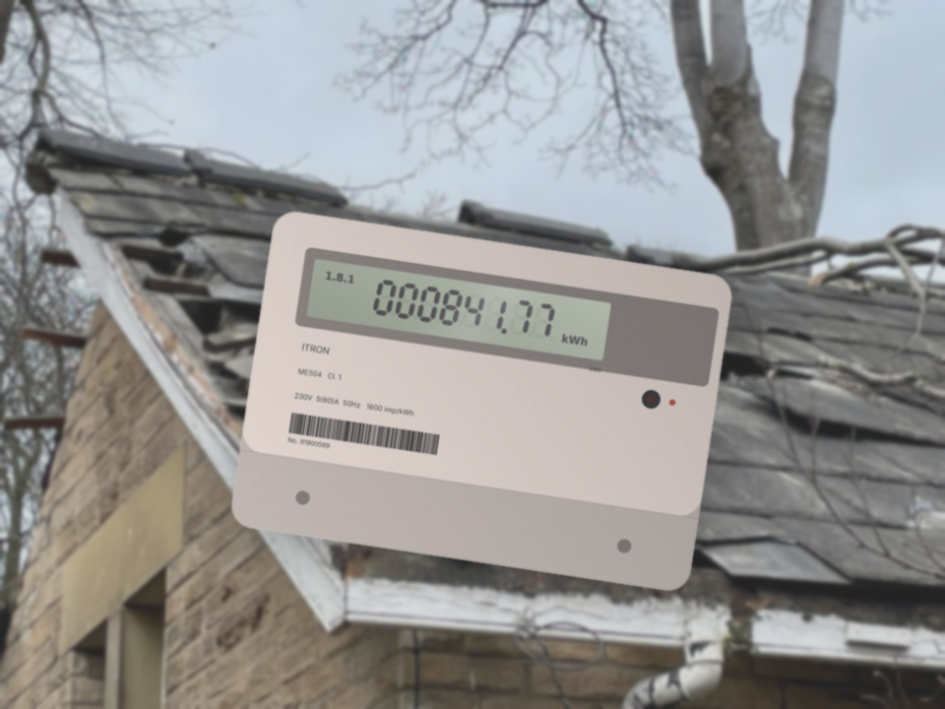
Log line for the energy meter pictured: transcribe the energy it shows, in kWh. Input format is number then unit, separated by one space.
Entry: 841.77 kWh
